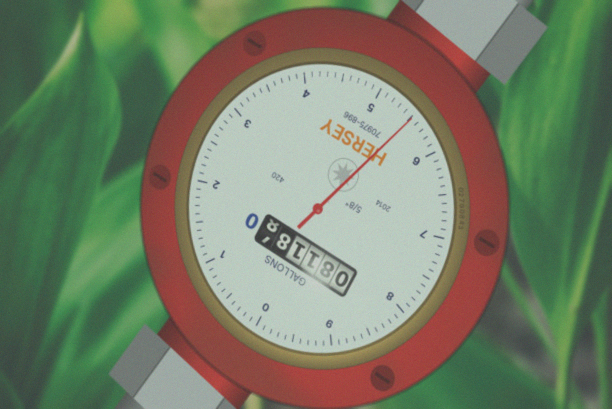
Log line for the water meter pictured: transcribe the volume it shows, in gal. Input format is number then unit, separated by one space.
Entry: 811875.5 gal
